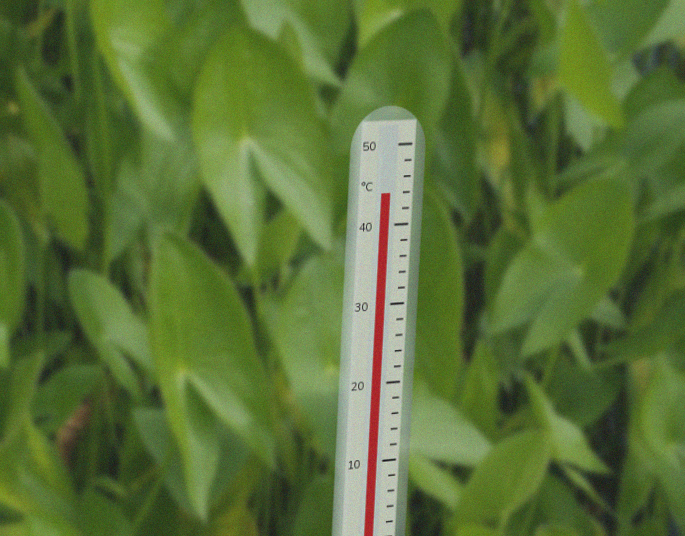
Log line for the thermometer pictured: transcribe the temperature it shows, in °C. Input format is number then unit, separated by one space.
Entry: 44 °C
